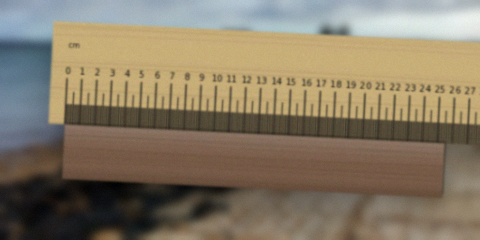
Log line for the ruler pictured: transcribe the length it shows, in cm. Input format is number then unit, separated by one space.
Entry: 25.5 cm
